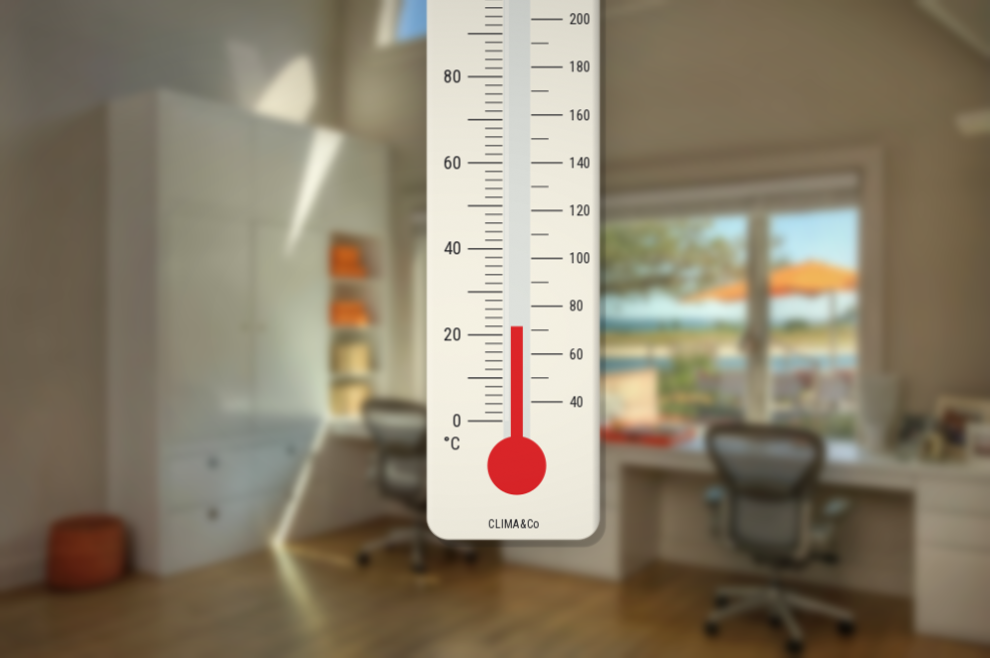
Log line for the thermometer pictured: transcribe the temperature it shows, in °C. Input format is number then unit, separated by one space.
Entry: 22 °C
